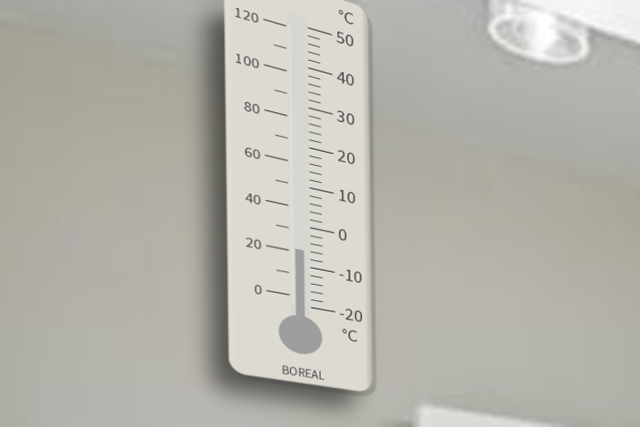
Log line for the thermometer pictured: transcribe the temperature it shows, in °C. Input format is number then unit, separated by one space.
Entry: -6 °C
